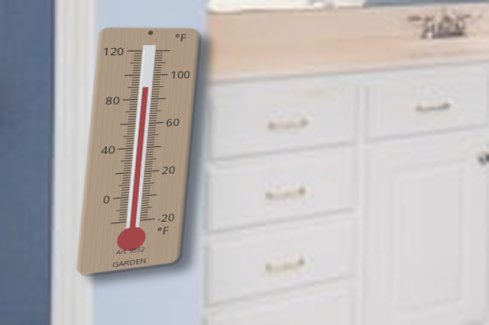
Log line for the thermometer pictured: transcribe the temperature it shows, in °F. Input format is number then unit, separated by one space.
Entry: 90 °F
